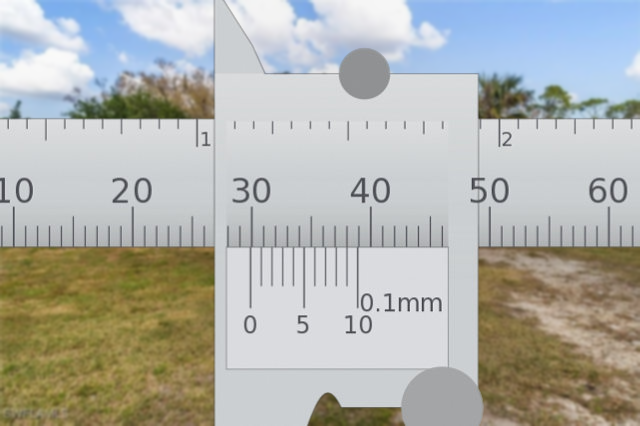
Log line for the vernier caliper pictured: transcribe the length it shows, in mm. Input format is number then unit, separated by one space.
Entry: 29.9 mm
